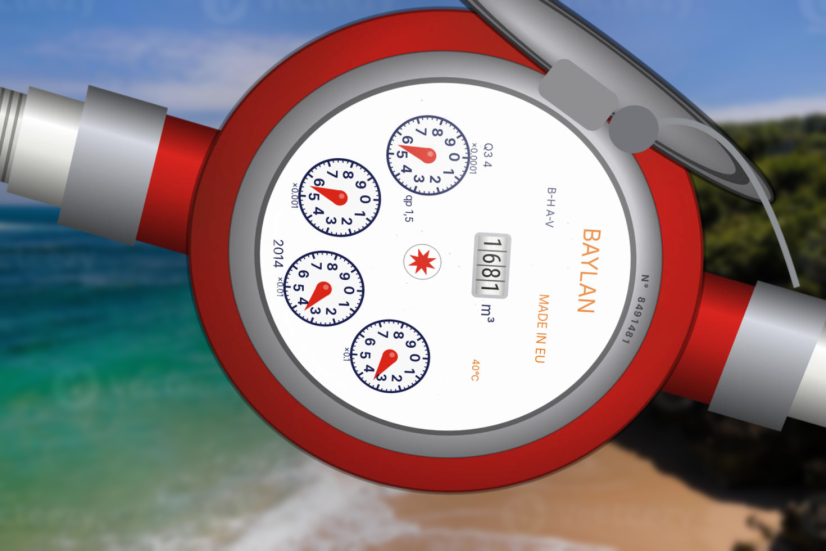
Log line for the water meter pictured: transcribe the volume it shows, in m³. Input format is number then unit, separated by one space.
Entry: 1681.3355 m³
